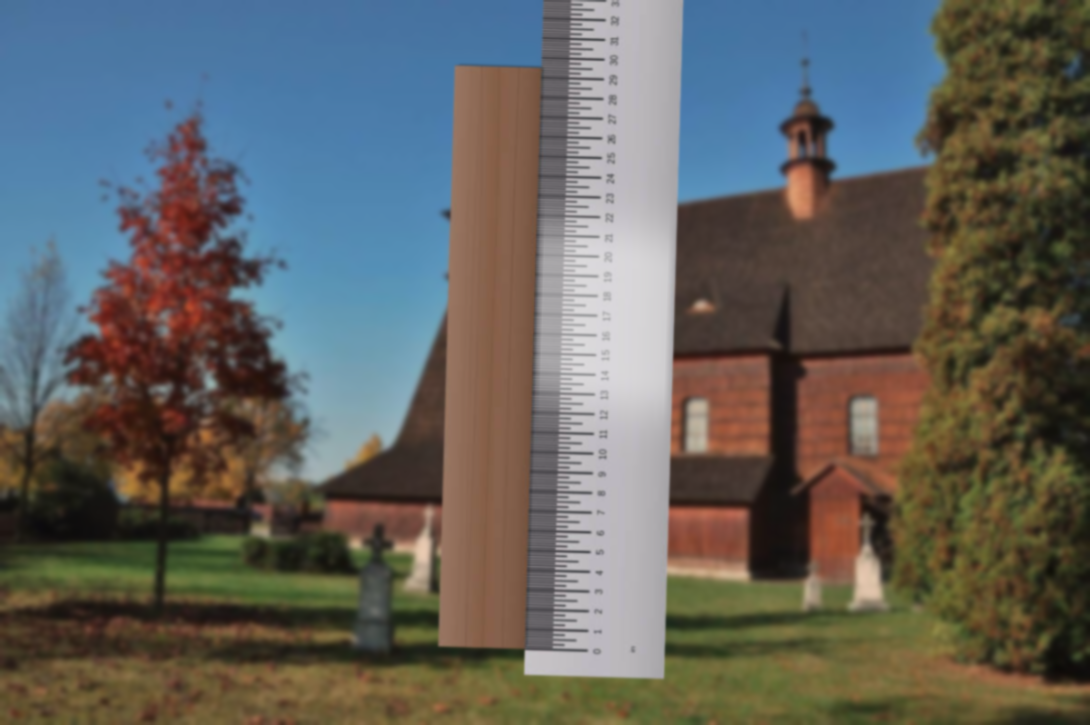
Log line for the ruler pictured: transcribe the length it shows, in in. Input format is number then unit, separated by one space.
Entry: 29.5 in
